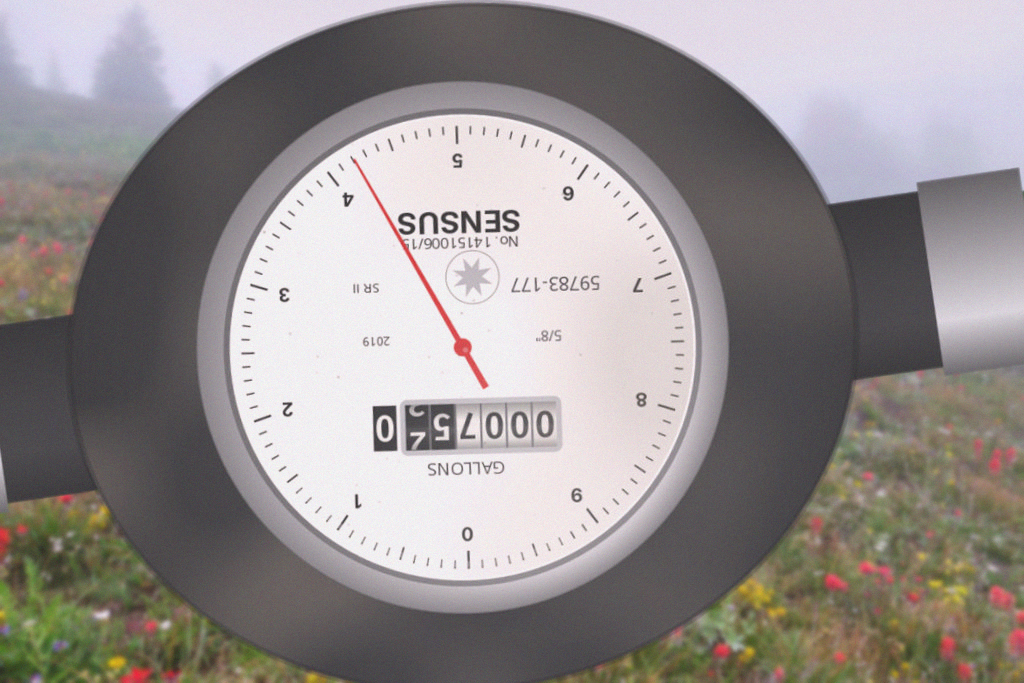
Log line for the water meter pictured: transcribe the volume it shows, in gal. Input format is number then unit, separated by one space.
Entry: 7524.2 gal
